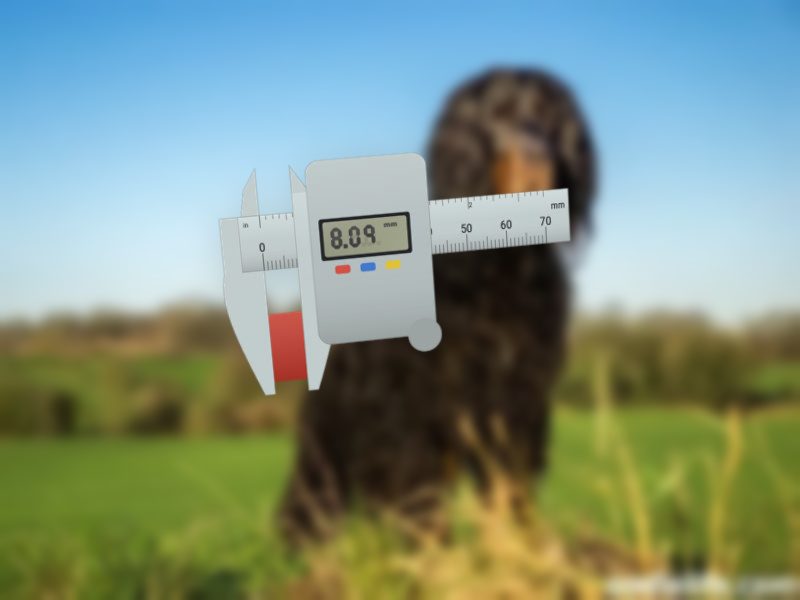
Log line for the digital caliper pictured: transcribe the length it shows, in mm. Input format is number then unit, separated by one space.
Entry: 8.09 mm
